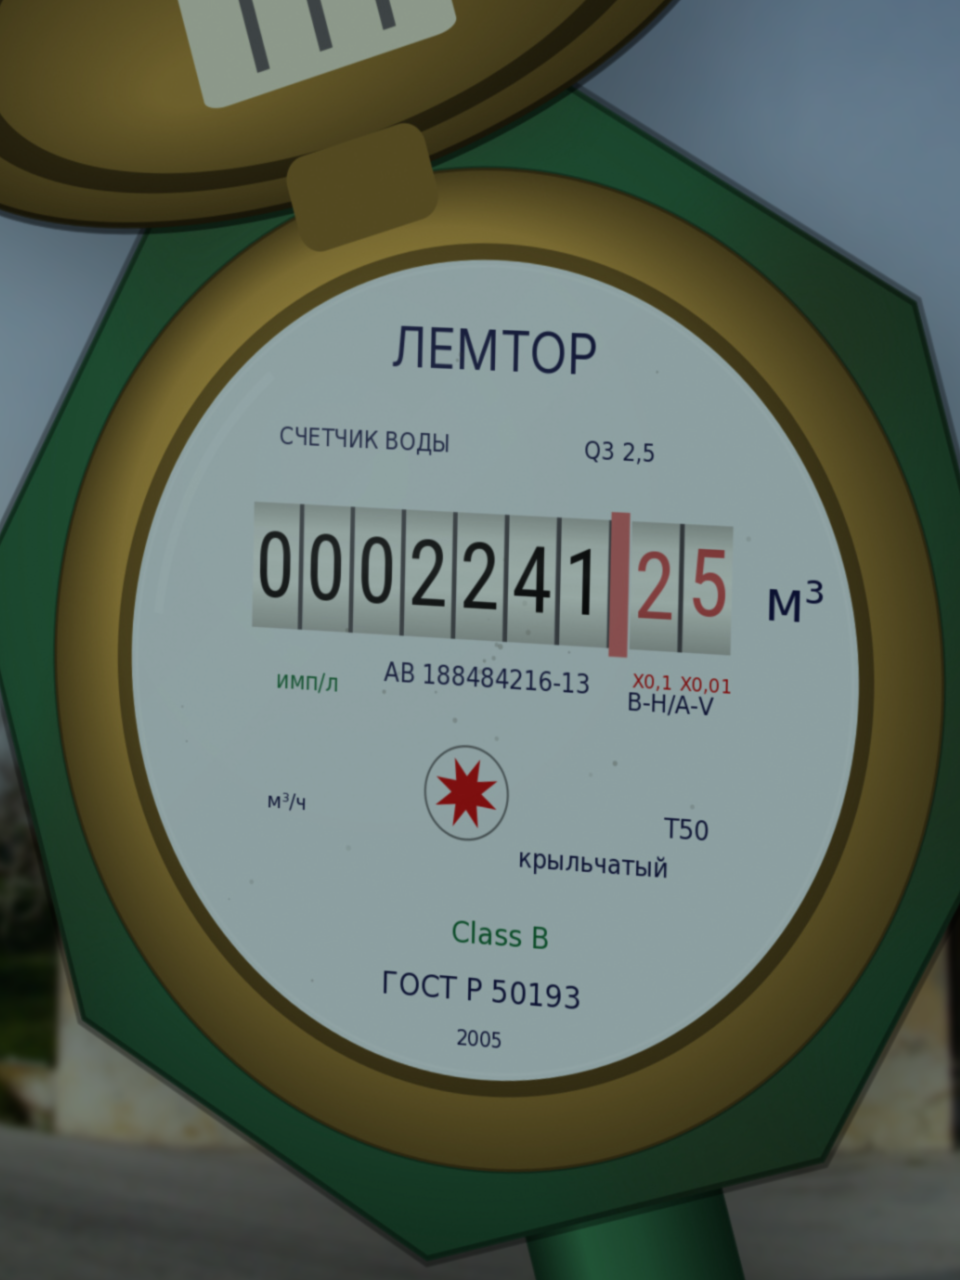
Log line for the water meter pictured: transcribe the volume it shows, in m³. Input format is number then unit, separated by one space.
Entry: 2241.25 m³
